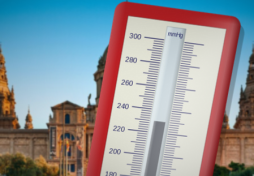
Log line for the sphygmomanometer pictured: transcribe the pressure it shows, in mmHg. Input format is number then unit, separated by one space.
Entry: 230 mmHg
